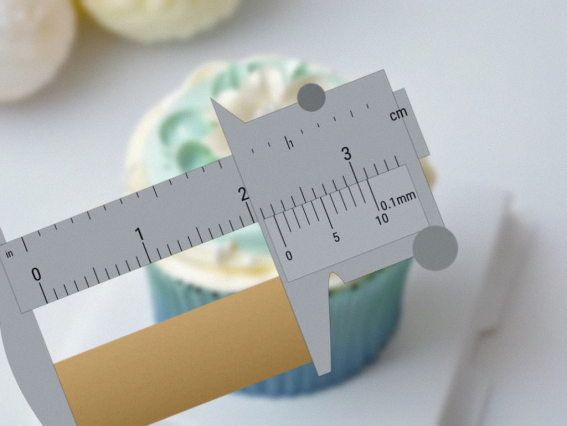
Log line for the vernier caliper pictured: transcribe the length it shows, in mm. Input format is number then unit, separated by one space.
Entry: 21.9 mm
